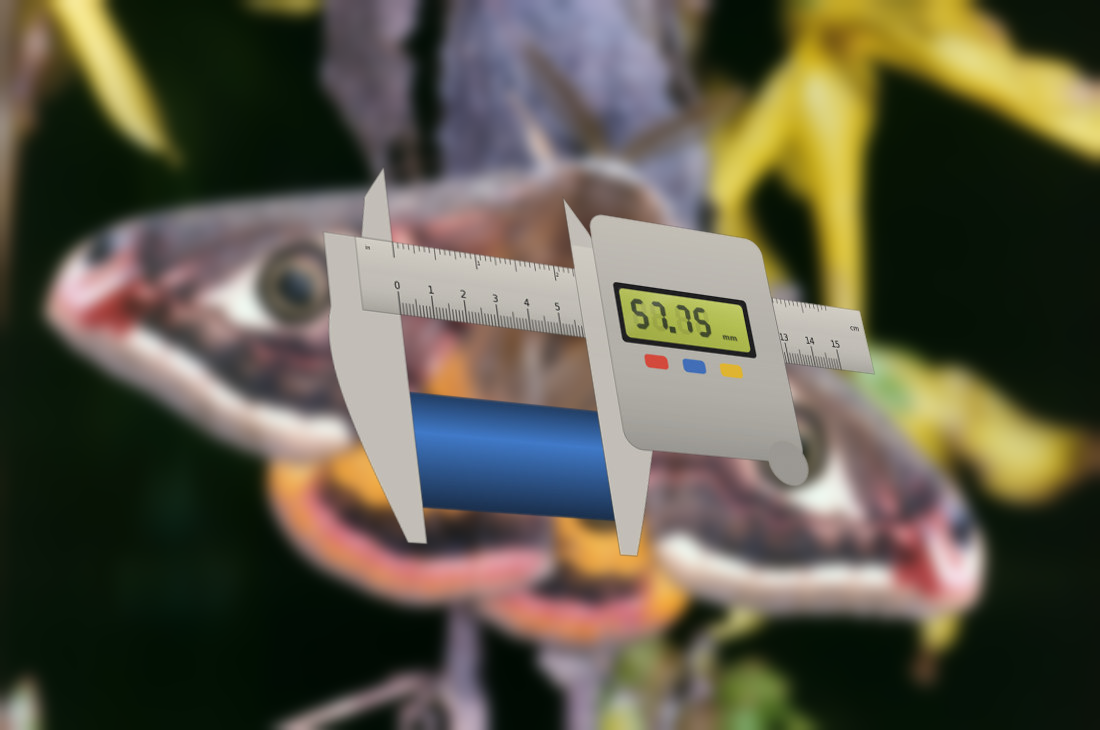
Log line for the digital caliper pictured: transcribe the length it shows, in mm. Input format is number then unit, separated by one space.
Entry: 57.75 mm
